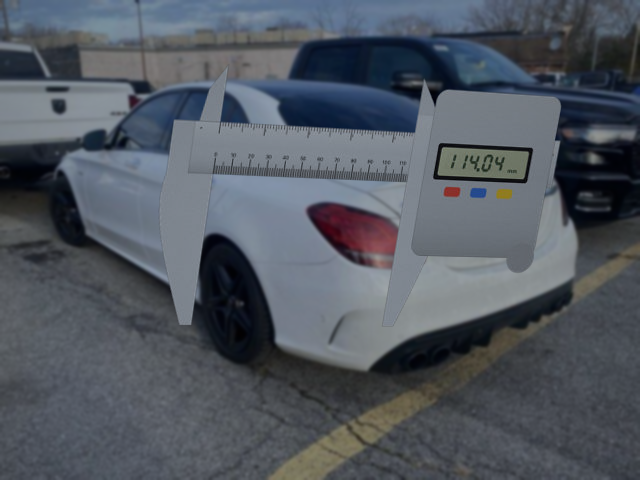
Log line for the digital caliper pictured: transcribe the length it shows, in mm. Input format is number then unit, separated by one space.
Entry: 114.04 mm
